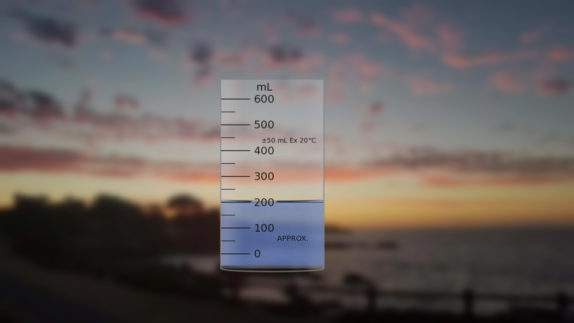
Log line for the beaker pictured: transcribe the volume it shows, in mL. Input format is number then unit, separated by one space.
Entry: 200 mL
